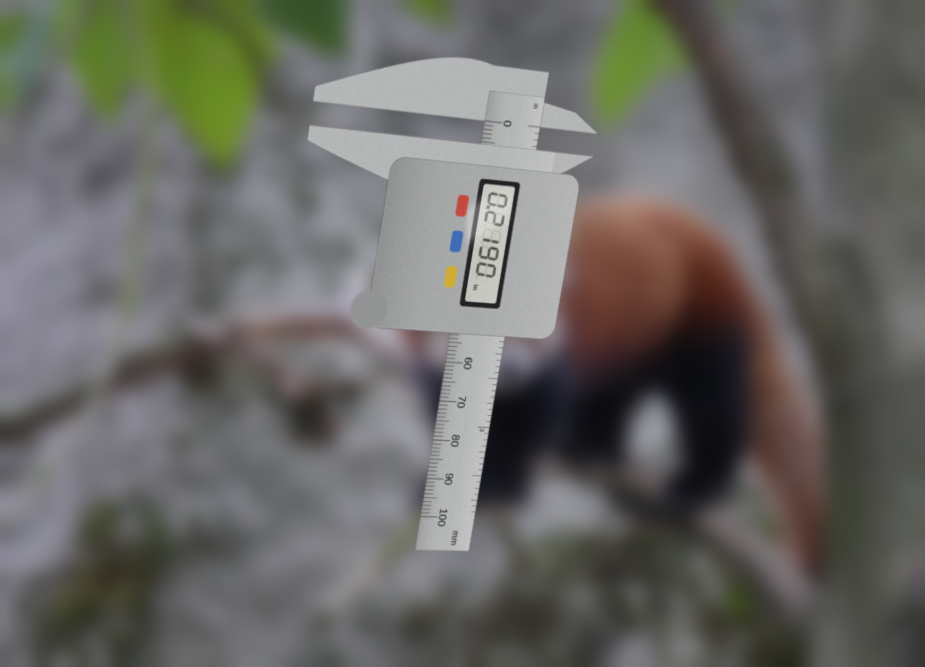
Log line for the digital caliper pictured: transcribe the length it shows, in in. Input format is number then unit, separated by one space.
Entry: 0.2190 in
